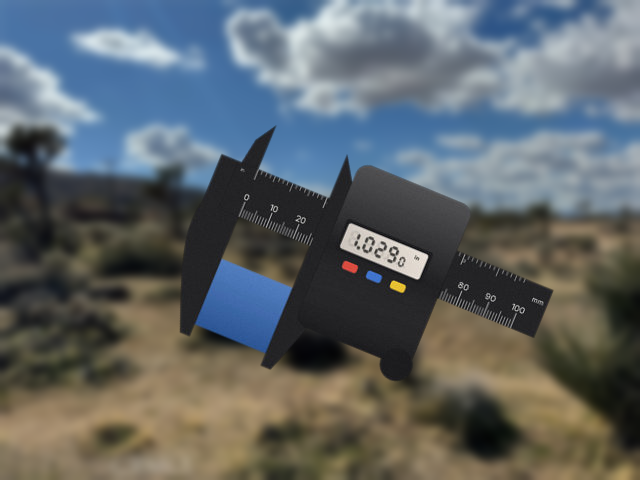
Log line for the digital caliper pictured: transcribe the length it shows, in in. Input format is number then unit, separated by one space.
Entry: 1.0290 in
